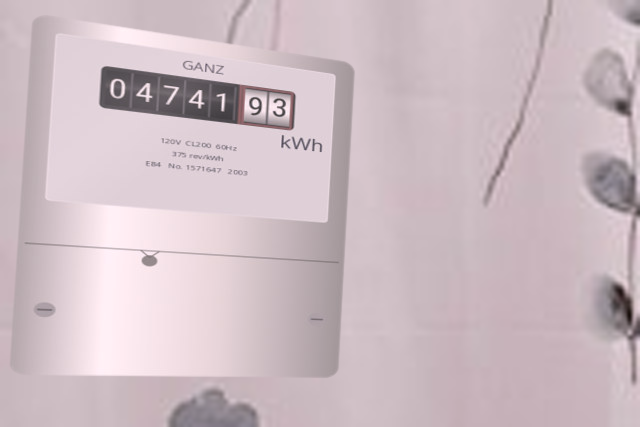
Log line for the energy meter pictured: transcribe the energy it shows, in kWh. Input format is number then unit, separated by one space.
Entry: 4741.93 kWh
